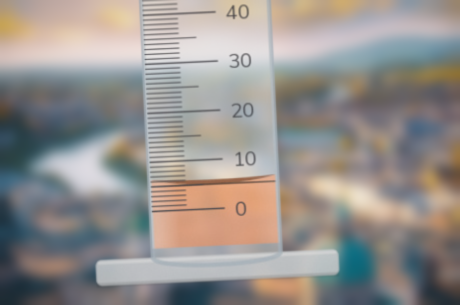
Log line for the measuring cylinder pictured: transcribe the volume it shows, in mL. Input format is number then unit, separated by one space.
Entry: 5 mL
